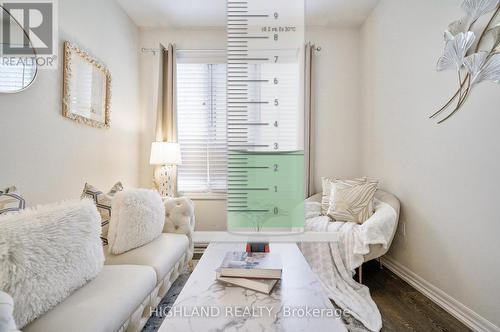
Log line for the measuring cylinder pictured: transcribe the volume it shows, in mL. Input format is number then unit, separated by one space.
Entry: 2.6 mL
